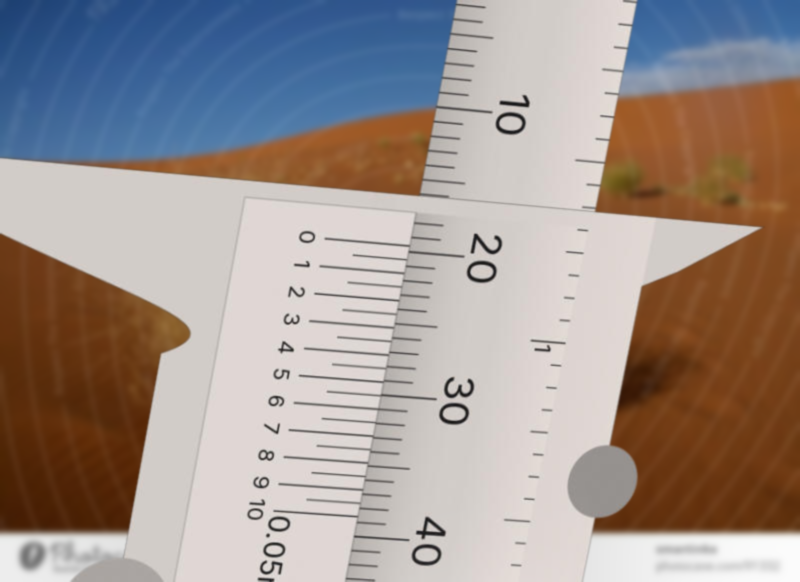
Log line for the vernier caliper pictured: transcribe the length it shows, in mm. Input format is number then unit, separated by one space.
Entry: 19.6 mm
